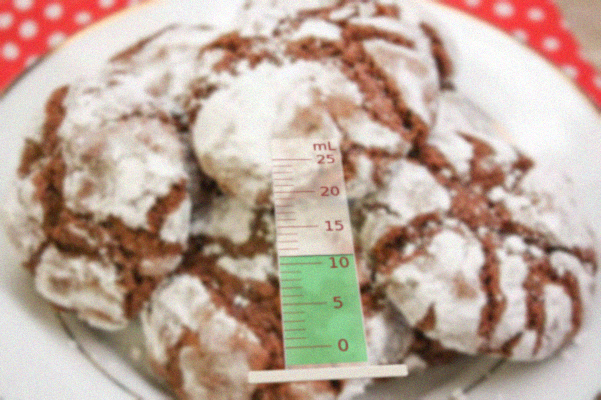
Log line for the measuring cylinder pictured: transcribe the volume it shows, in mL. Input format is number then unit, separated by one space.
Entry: 11 mL
